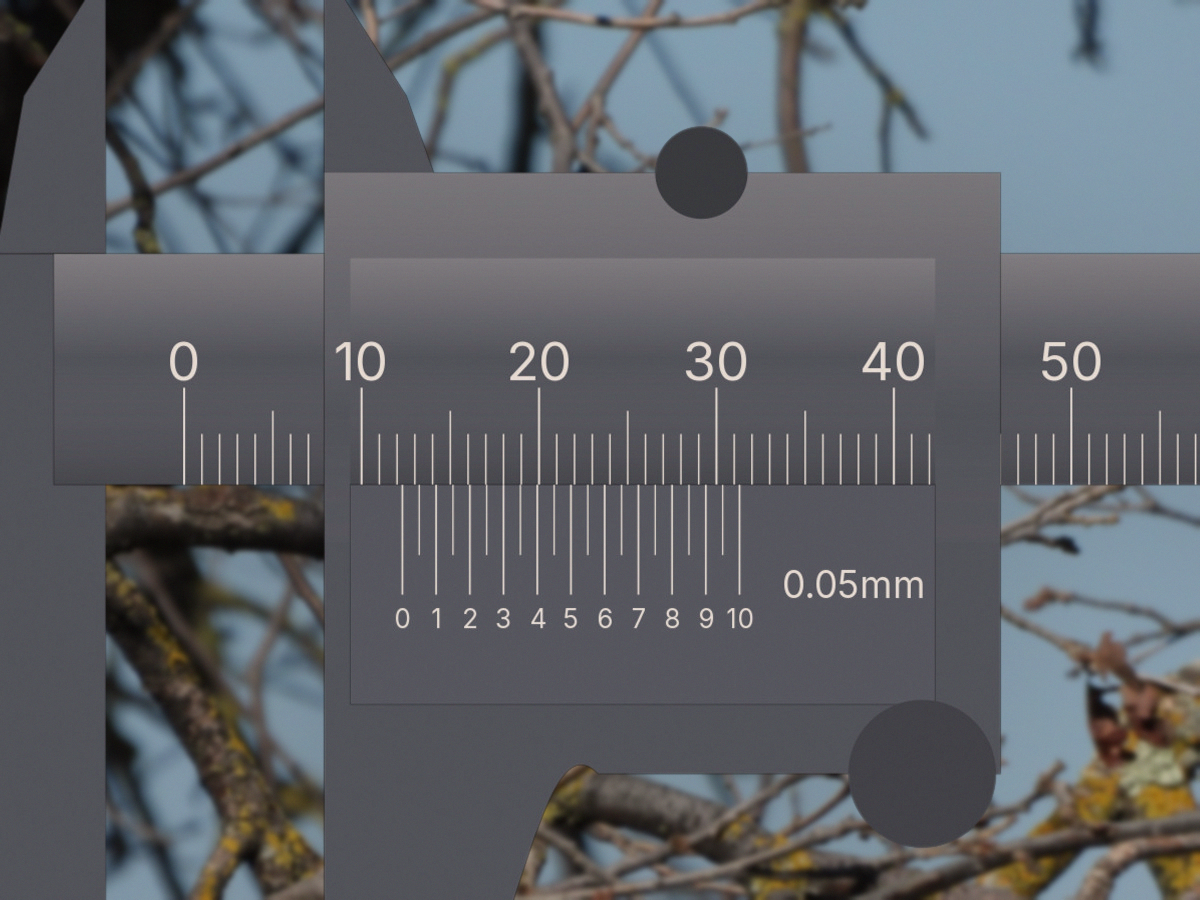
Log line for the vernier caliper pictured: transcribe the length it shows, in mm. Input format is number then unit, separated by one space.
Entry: 12.3 mm
